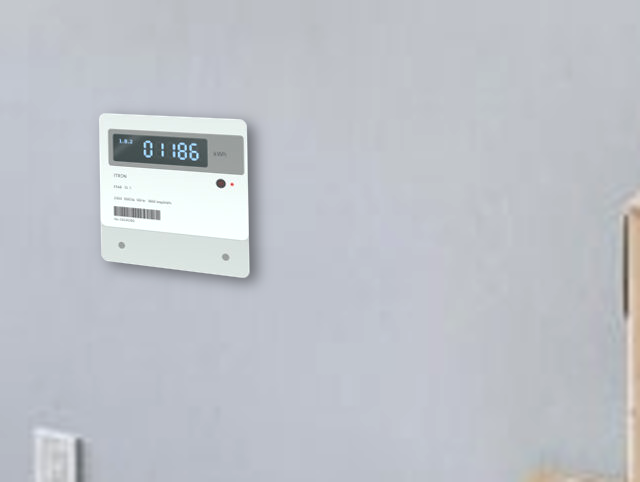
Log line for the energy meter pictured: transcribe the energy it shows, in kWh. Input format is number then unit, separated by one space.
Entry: 1186 kWh
